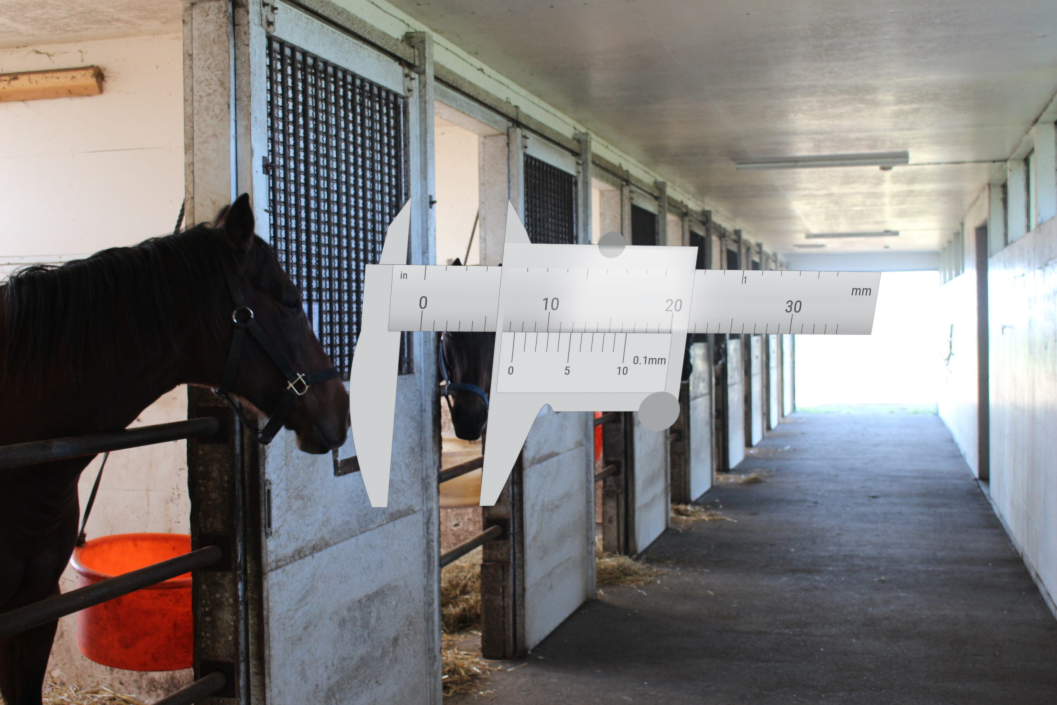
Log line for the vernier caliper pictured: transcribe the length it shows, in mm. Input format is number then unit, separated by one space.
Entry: 7.4 mm
